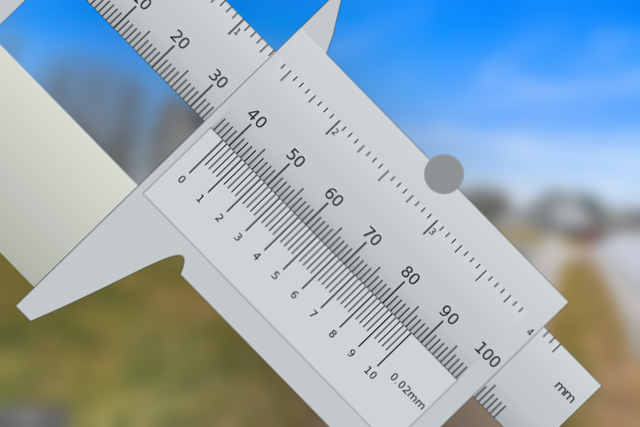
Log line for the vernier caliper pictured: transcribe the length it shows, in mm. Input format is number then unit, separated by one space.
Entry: 38.5 mm
